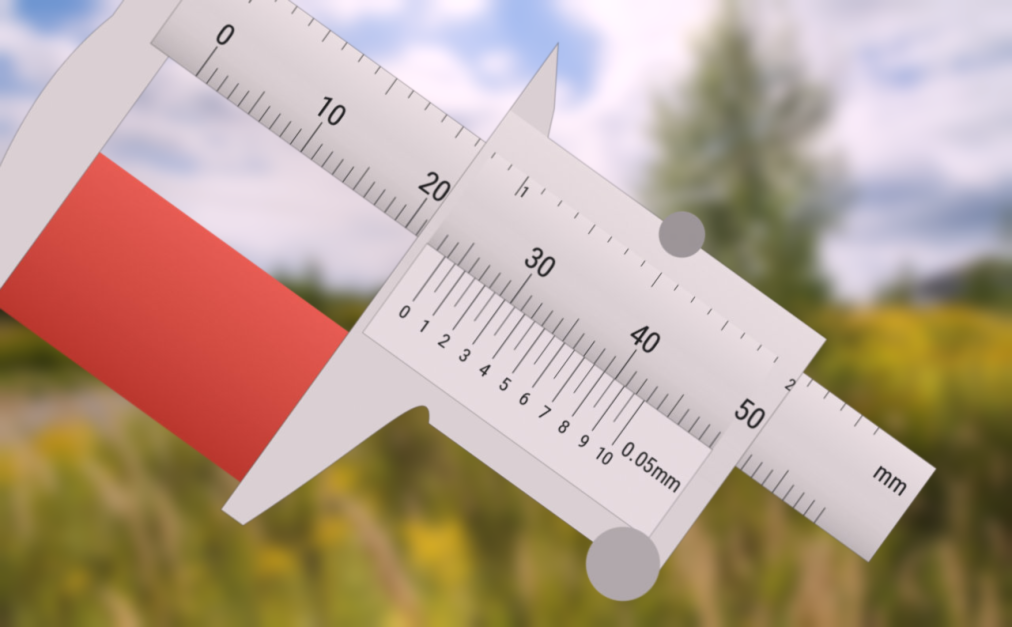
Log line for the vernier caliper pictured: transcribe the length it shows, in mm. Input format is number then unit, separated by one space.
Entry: 23.8 mm
